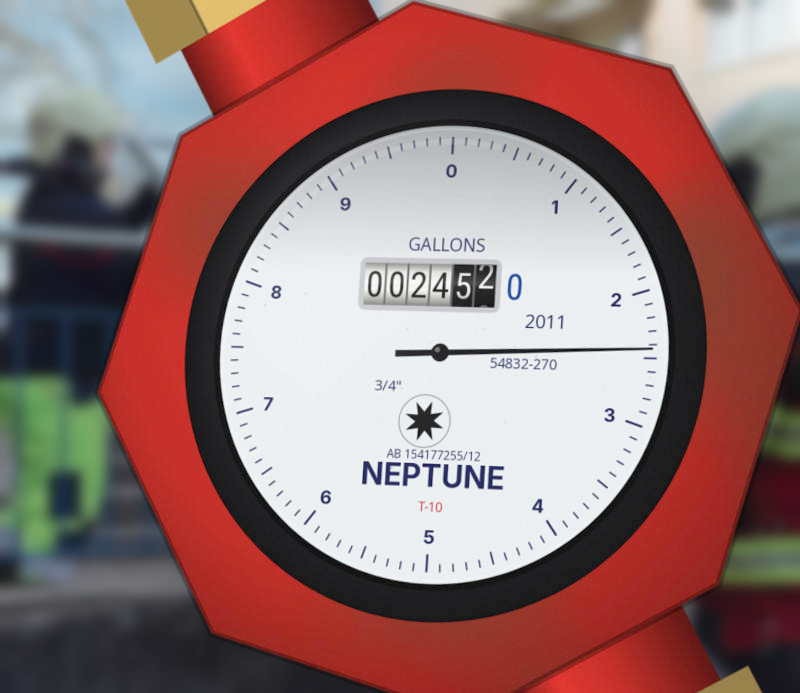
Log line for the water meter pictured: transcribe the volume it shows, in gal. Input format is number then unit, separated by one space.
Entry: 24522.4 gal
